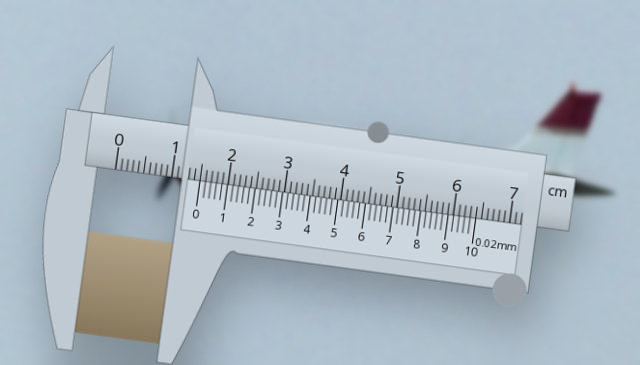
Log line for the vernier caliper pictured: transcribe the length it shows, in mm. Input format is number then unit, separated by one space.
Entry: 15.0 mm
